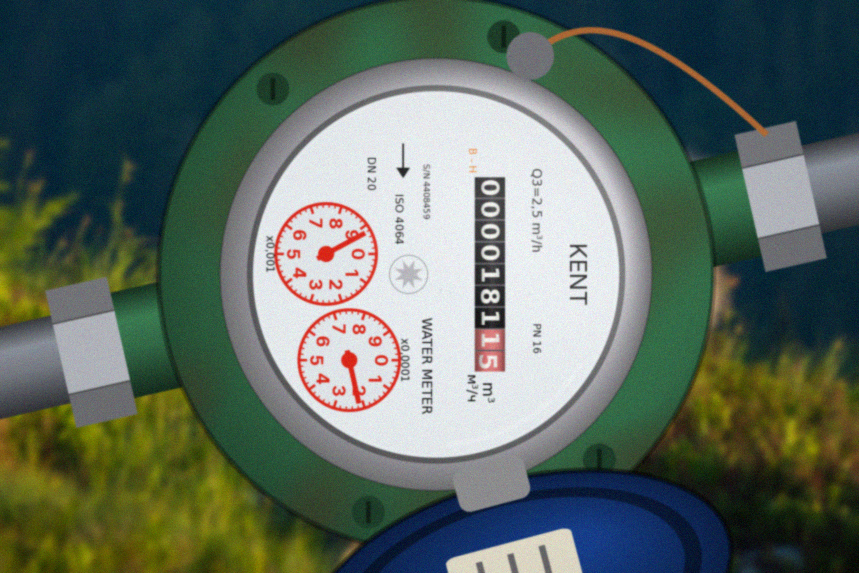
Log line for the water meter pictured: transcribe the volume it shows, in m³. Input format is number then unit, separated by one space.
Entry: 181.1492 m³
